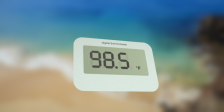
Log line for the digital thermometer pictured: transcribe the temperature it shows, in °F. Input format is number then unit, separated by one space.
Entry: 98.5 °F
